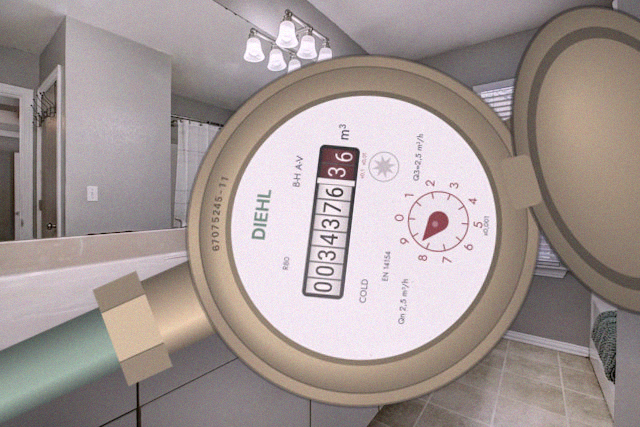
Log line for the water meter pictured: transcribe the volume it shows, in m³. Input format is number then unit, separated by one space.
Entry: 34376.358 m³
